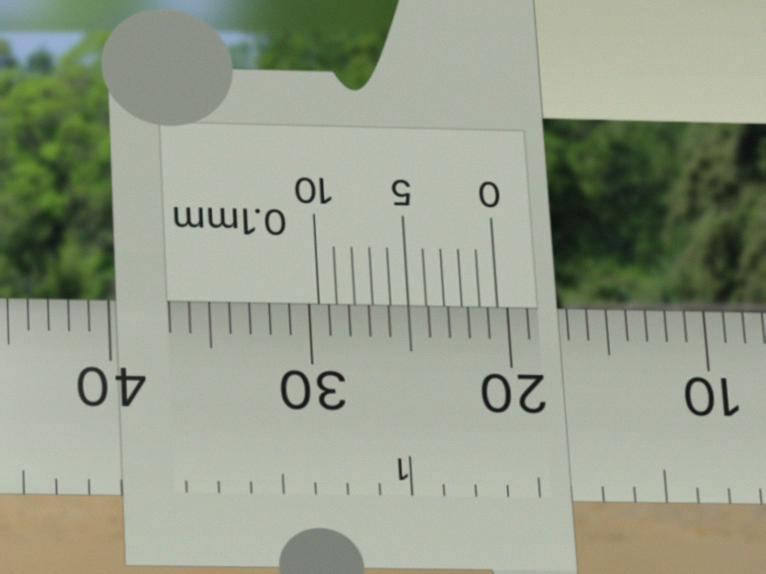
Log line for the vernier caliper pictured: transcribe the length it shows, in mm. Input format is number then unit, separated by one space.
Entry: 20.5 mm
